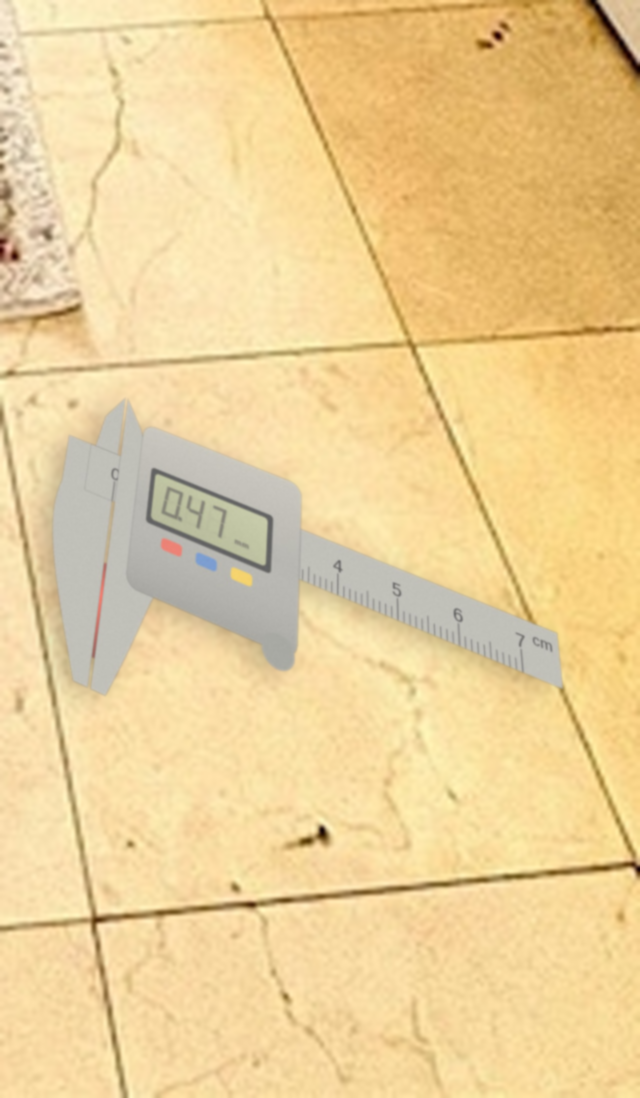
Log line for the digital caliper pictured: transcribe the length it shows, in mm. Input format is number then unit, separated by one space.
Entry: 0.47 mm
